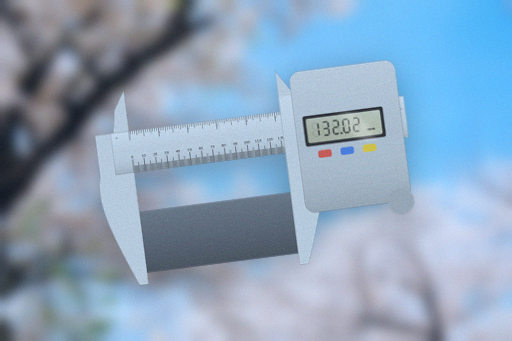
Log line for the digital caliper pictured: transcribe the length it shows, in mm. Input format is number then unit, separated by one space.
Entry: 132.02 mm
